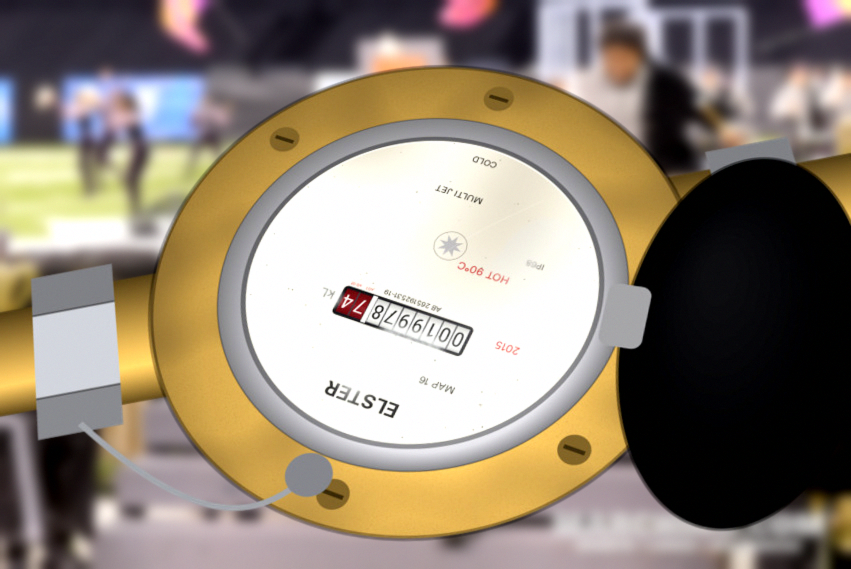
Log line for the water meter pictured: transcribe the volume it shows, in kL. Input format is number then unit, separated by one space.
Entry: 19978.74 kL
